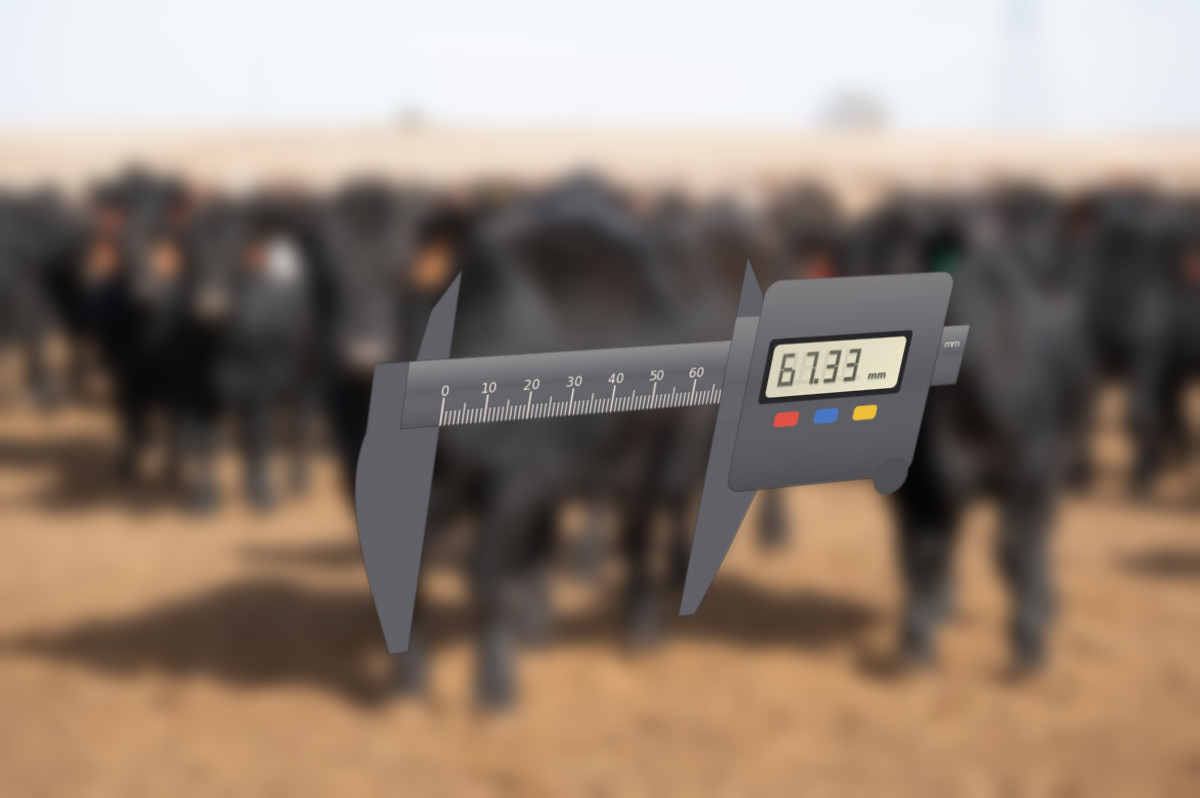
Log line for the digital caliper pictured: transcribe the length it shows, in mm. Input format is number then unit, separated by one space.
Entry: 67.33 mm
